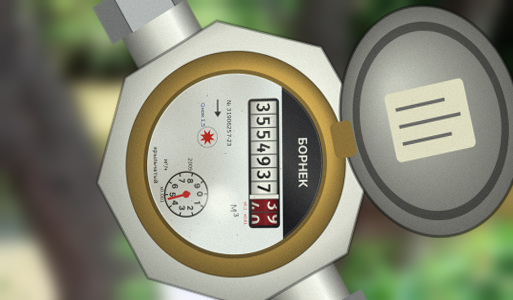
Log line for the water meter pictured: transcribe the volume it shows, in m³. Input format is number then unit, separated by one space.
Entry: 3554937.394 m³
